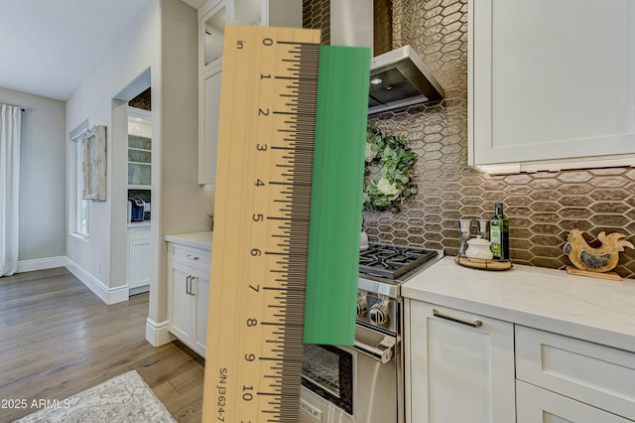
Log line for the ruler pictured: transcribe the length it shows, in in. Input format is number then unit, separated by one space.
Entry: 8.5 in
